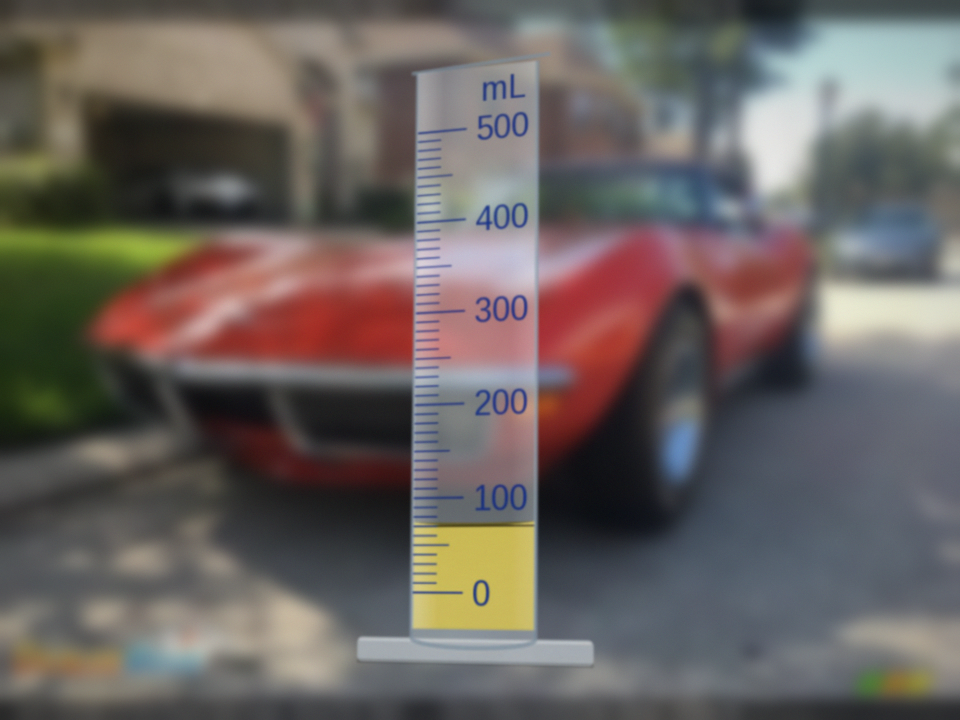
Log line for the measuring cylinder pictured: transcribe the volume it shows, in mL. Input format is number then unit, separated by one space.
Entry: 70 mL
